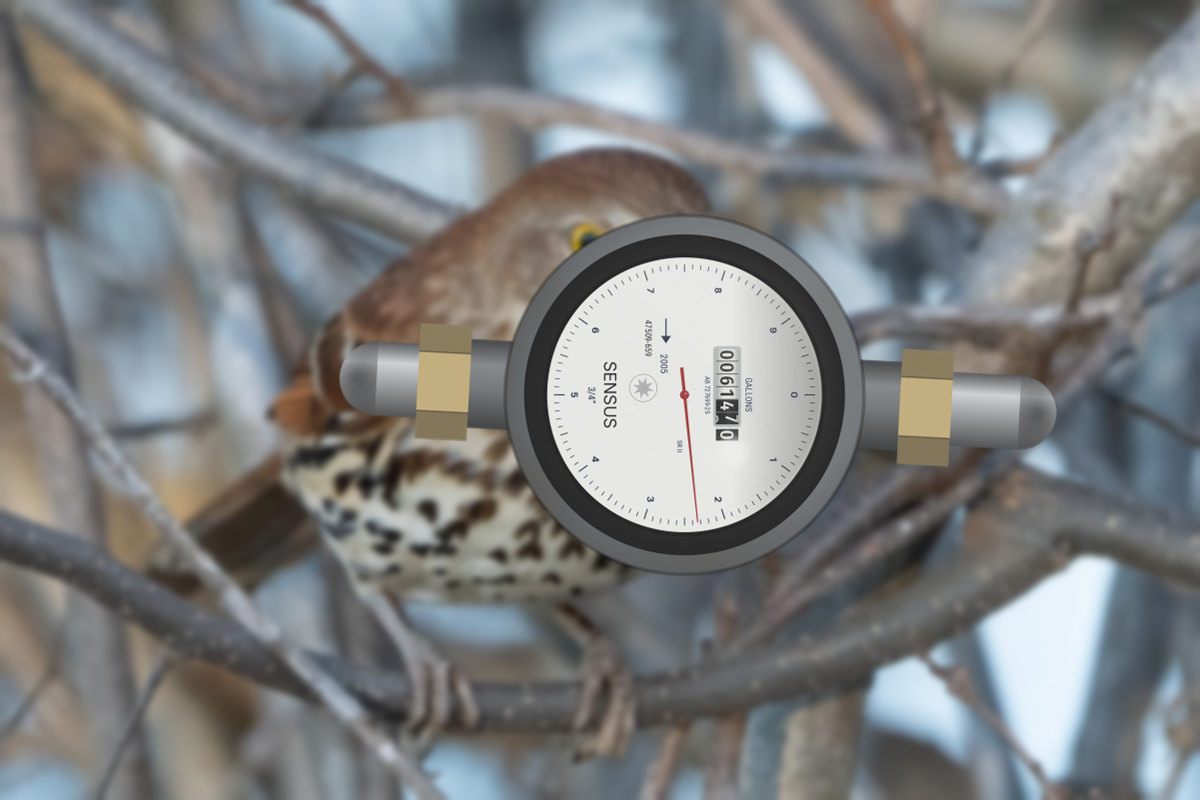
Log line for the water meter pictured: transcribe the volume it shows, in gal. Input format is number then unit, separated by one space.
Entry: 61472.3 gal
